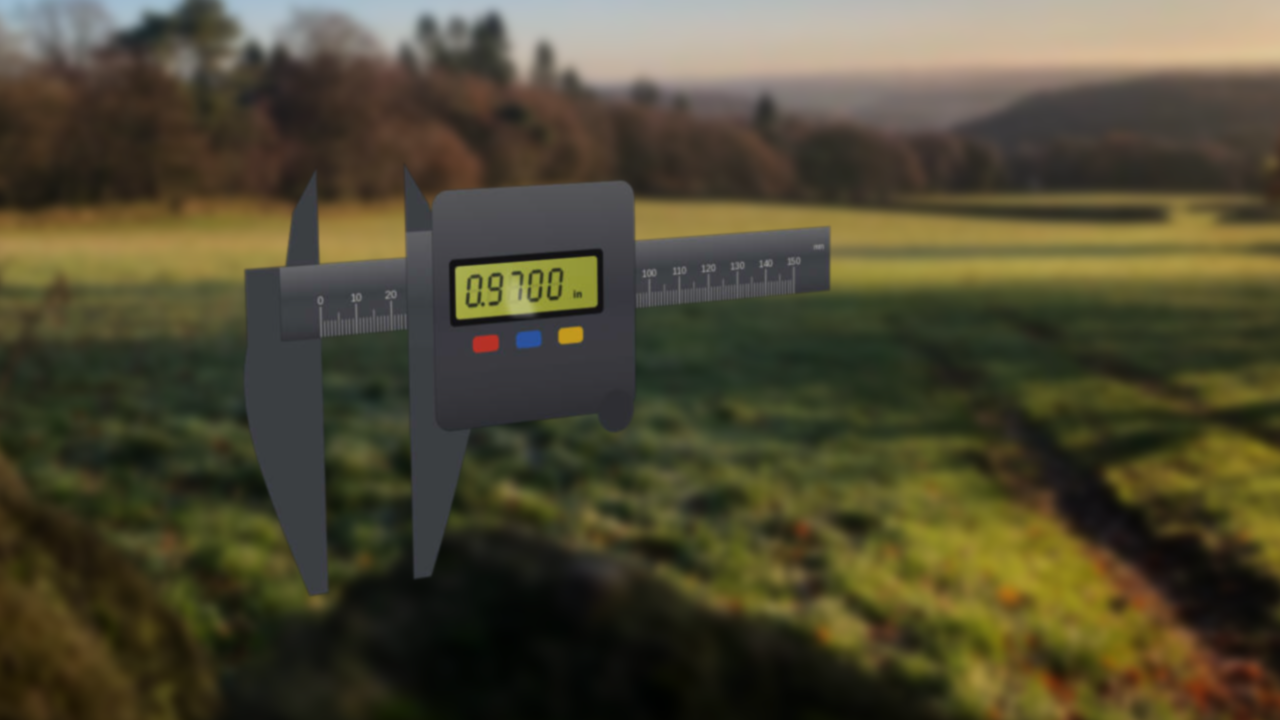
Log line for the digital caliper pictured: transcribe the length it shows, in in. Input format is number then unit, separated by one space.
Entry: 0.9700 in
